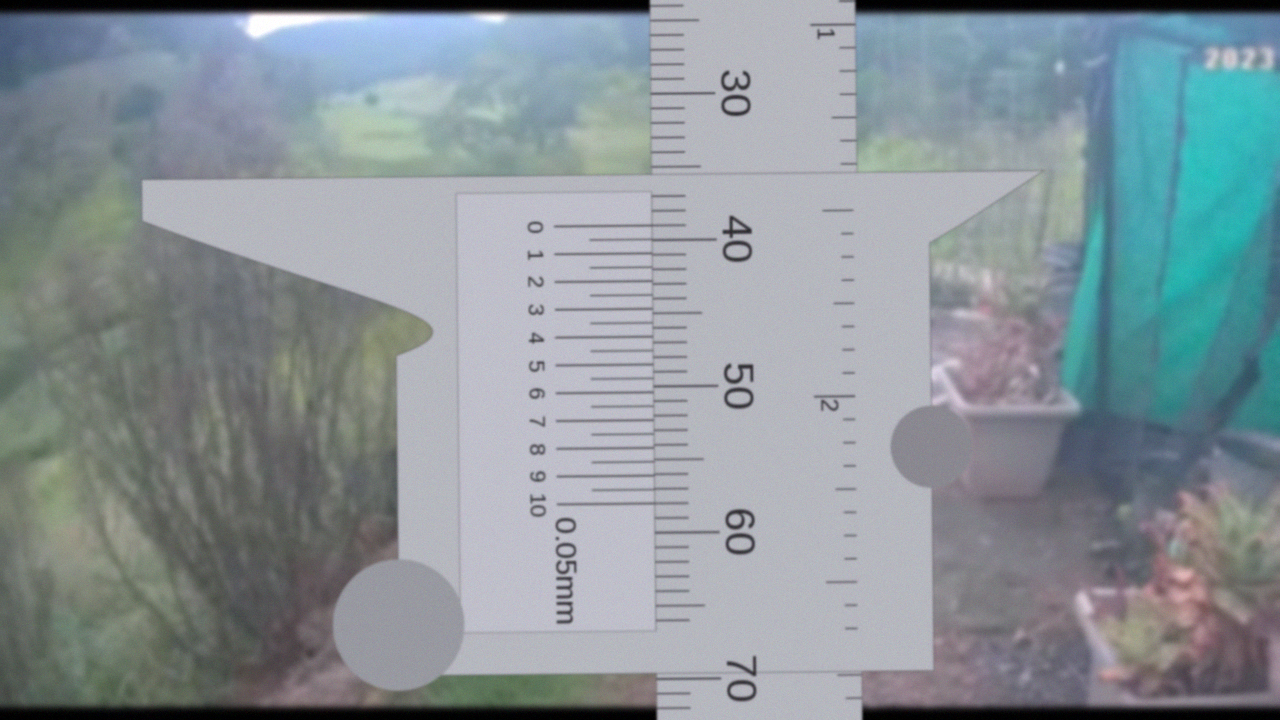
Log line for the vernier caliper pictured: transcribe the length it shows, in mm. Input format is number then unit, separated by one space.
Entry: 39.0 mm
